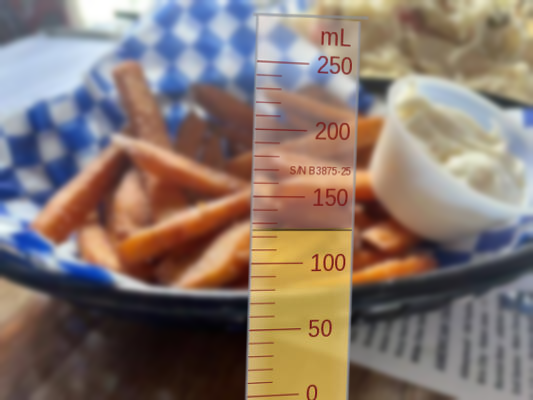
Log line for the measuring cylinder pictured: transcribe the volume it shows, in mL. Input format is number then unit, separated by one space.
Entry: 125 mL
